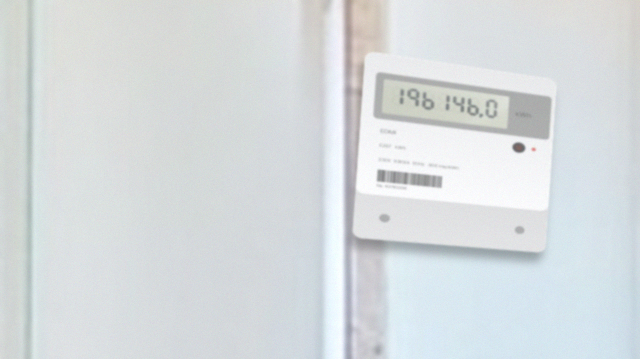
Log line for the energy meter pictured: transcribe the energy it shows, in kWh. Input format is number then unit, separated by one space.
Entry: 196146.0 kWh
